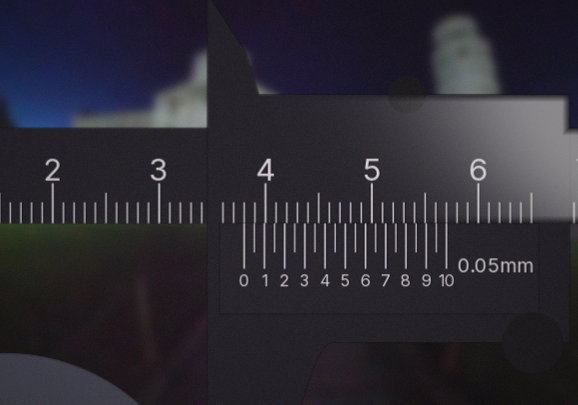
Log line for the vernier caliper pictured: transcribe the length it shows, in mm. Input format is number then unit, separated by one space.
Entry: 38.0 mm
